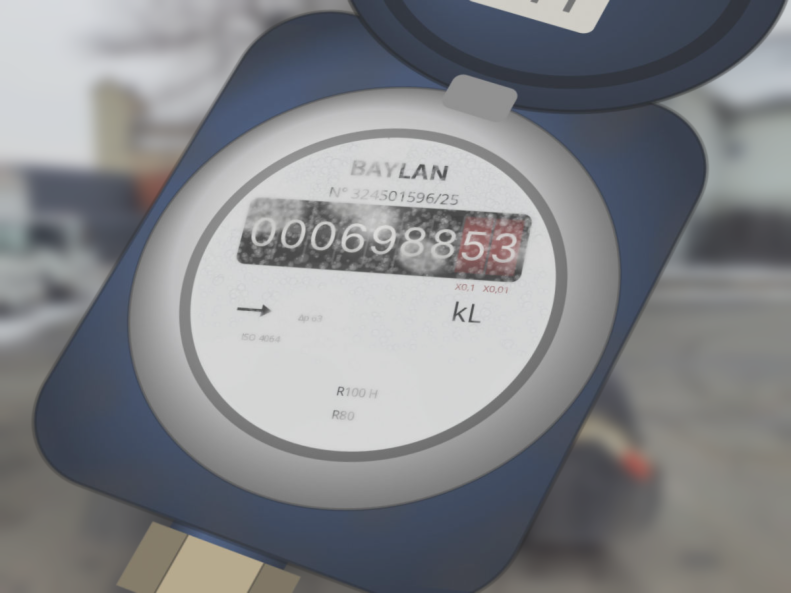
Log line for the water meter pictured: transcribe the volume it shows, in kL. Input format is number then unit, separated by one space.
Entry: 6988.53 kL
